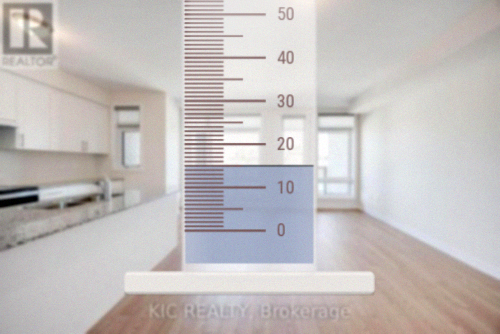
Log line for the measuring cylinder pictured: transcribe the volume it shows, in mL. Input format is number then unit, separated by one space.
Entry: 15 mL
